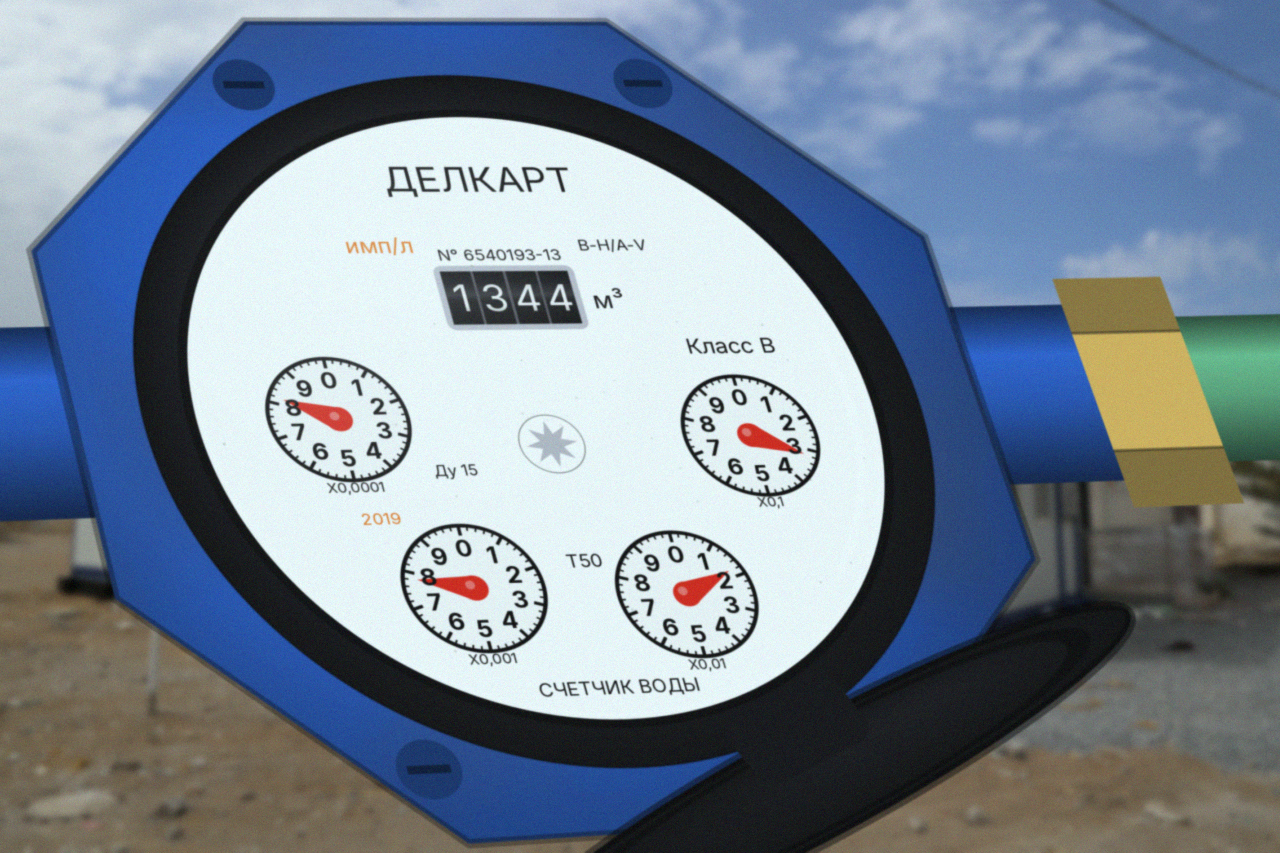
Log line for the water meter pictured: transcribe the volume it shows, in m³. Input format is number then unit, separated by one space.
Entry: 1344.3178 m³
